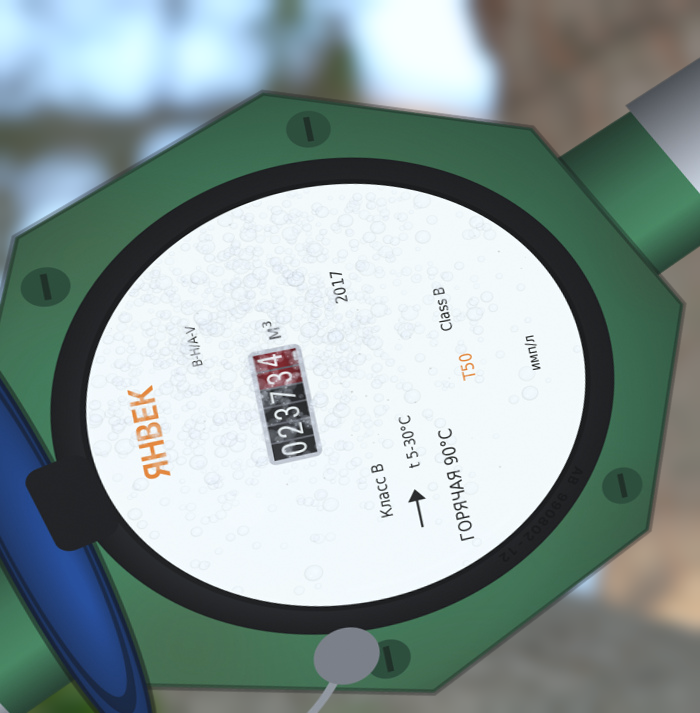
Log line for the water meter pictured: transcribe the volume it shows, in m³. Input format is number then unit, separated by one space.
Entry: 237.34 m³
